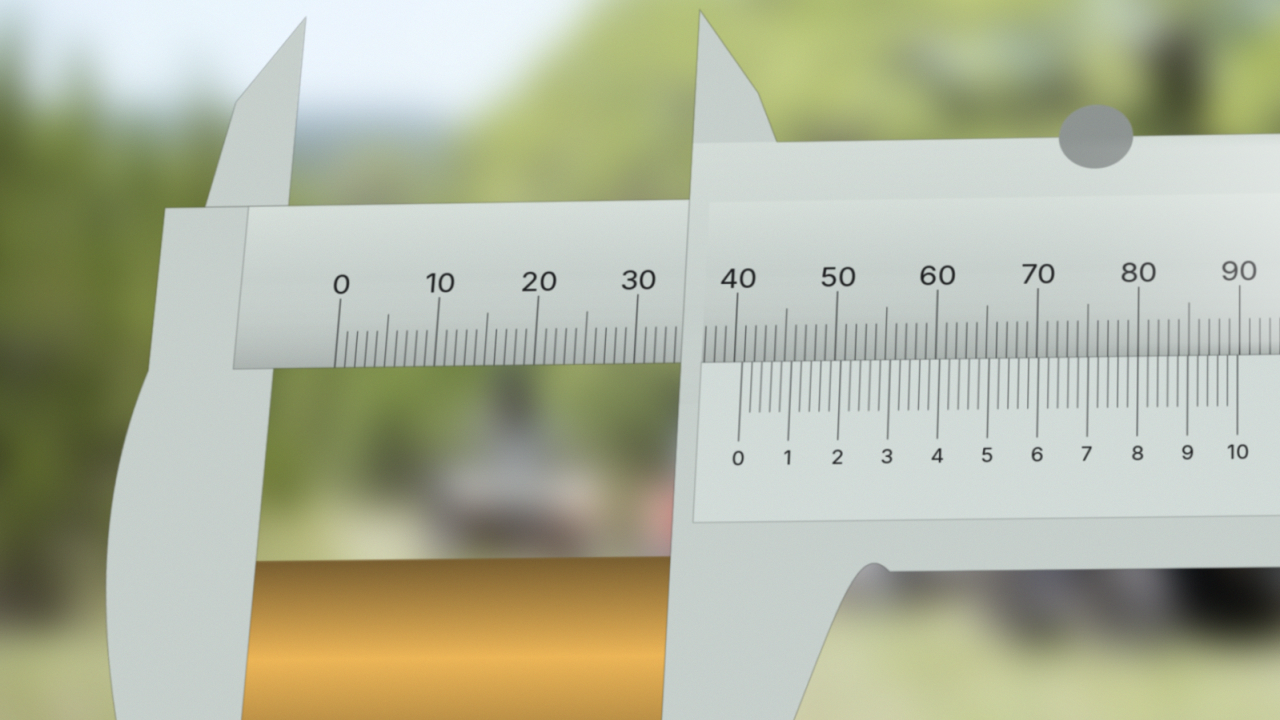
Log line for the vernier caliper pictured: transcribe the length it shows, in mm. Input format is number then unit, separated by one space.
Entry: 40.8 mm
